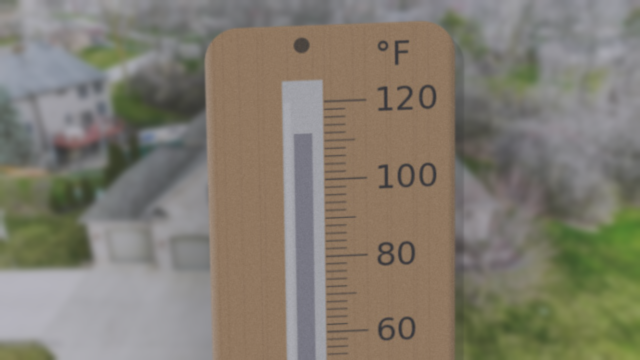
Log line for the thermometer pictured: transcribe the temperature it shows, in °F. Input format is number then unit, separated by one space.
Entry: 112 °F
